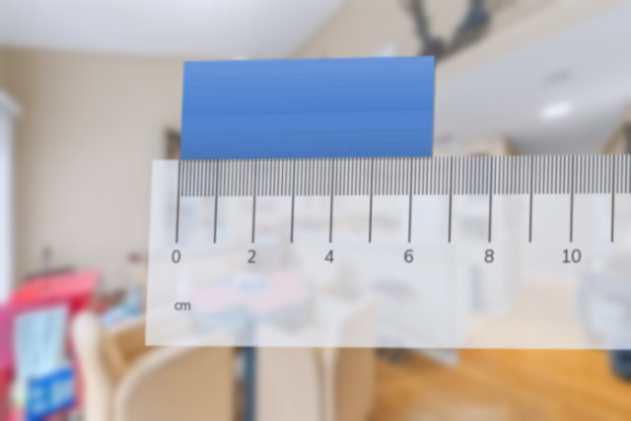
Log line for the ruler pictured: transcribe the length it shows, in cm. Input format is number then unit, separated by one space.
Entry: 6.5 cm
